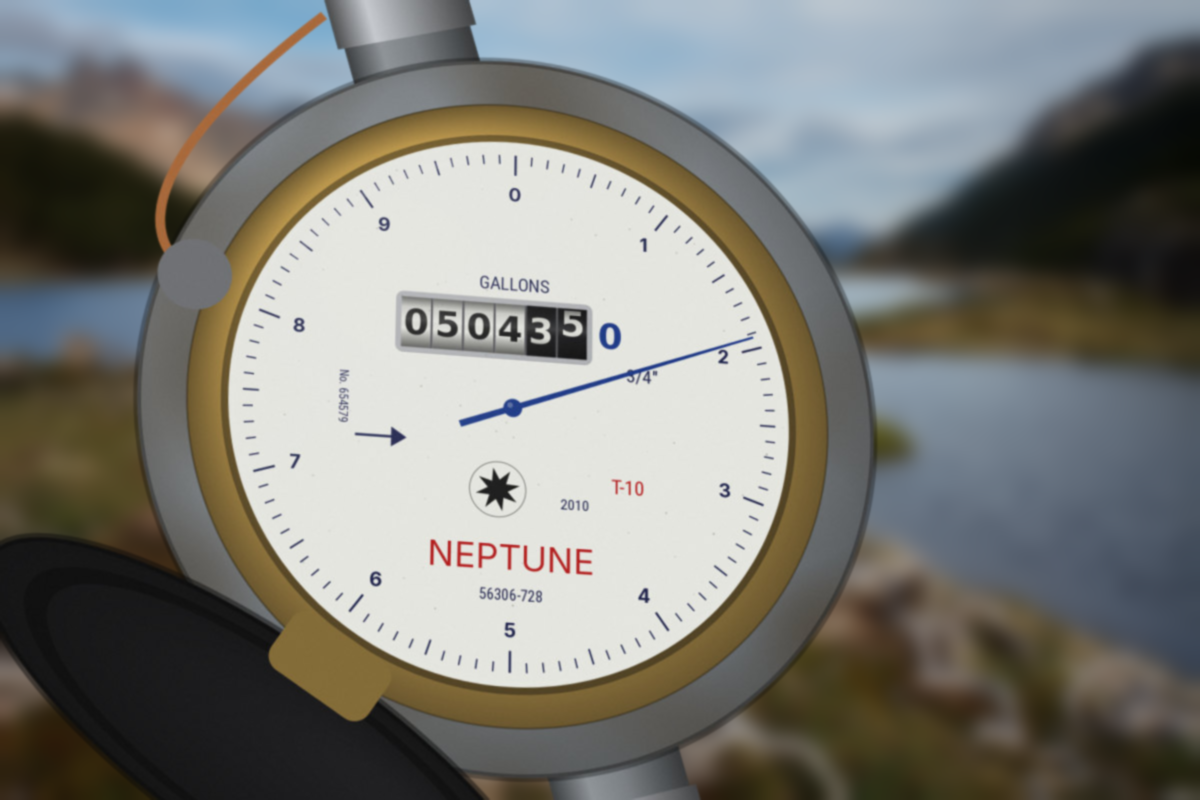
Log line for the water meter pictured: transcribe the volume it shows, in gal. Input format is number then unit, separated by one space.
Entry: 504351.9 gal
